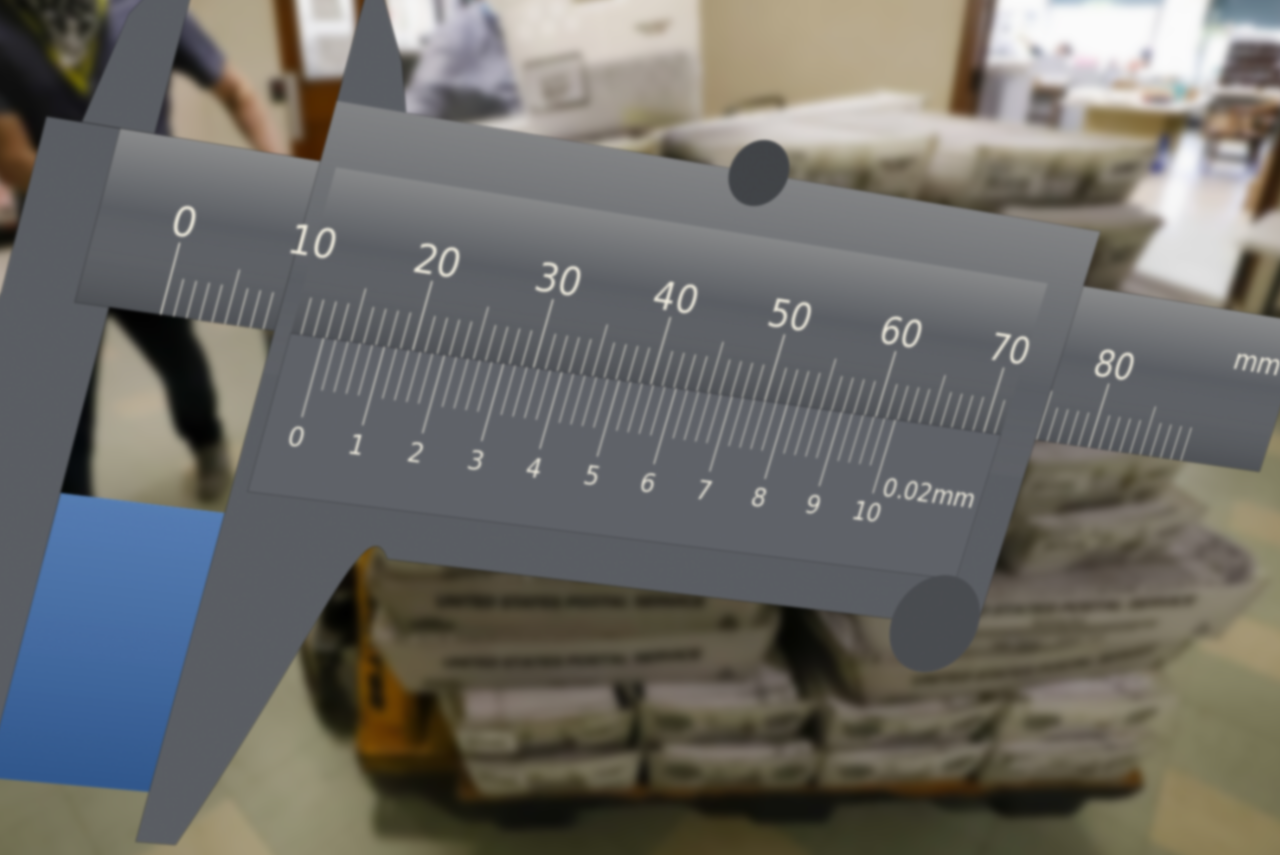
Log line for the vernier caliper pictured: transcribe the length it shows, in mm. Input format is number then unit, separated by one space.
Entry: 12.8 mm
